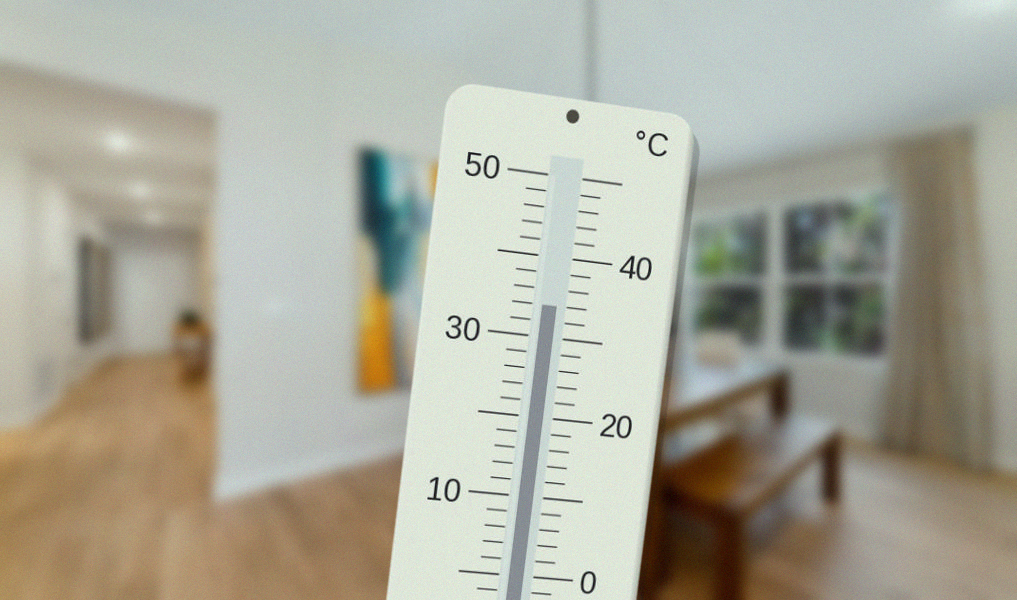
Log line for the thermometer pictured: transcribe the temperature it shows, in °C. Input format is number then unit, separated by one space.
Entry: 34 °C
